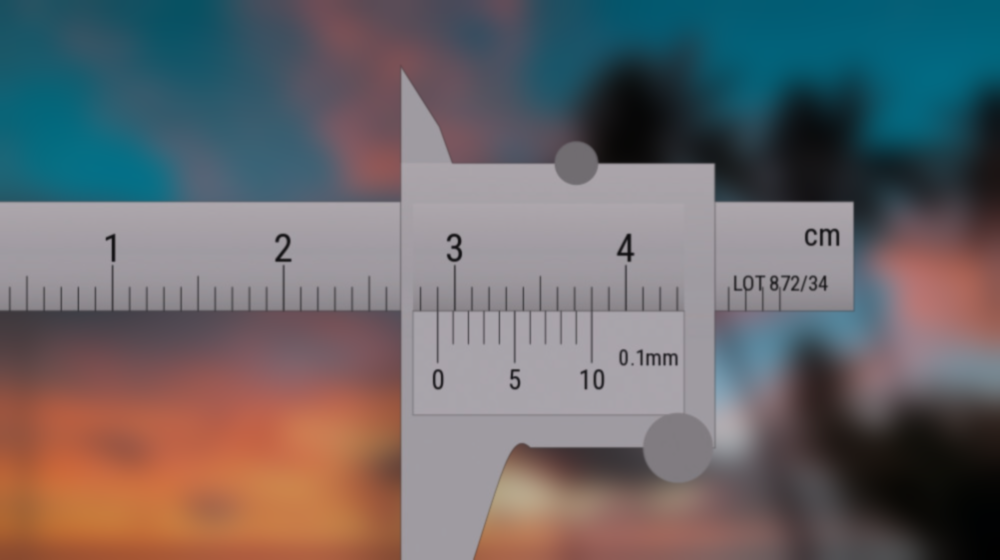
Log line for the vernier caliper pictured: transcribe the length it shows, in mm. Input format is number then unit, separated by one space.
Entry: 29.0 mm
